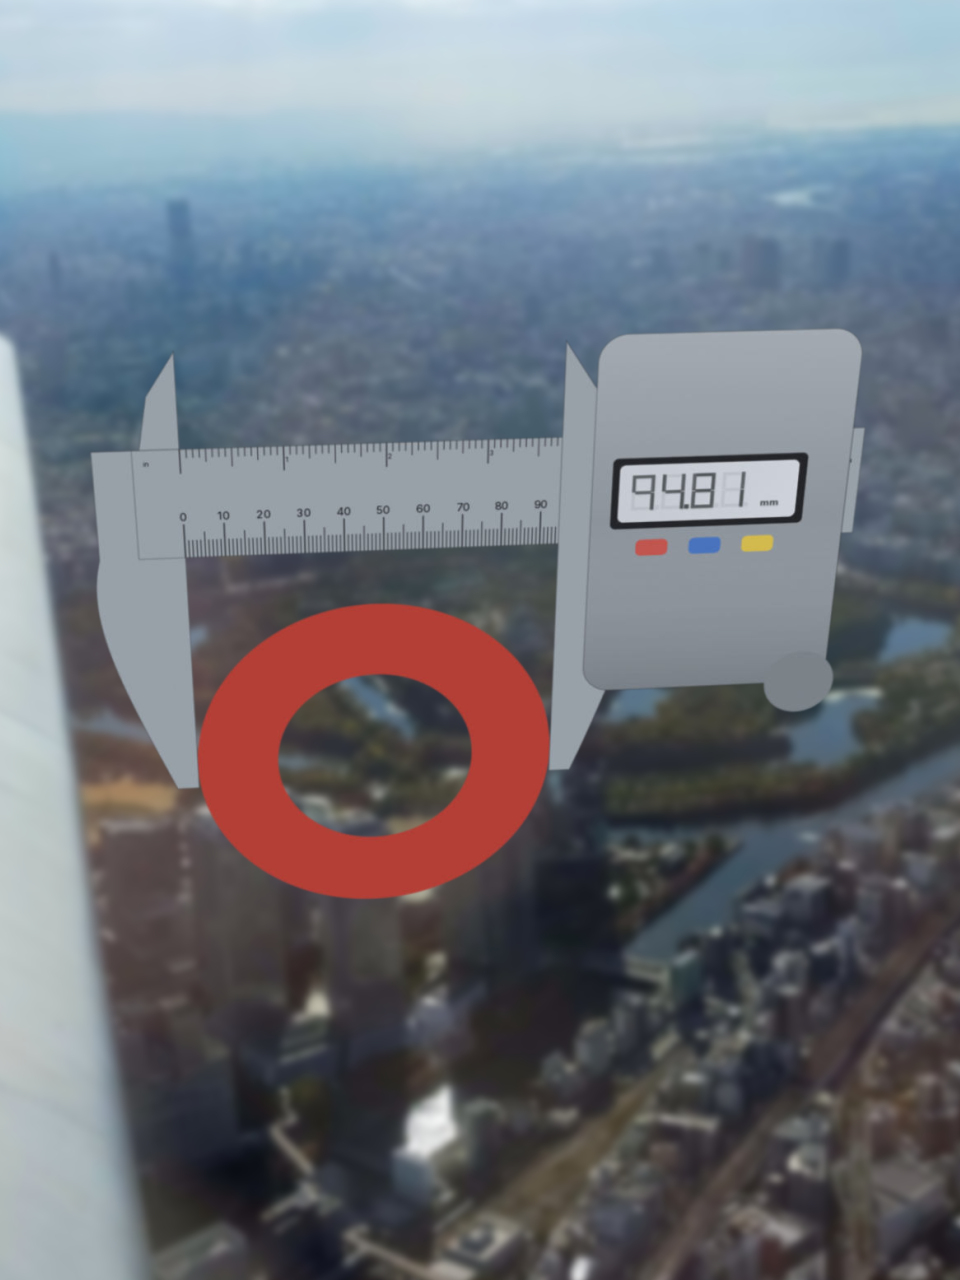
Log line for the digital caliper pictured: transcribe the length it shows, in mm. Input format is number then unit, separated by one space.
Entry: 94.81 mm
